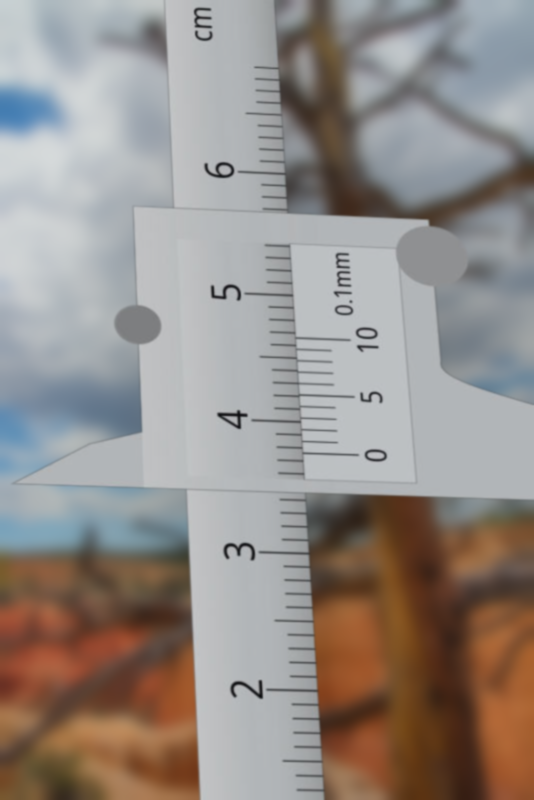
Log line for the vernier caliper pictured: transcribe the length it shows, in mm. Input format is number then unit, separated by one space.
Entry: 37.6 mm
